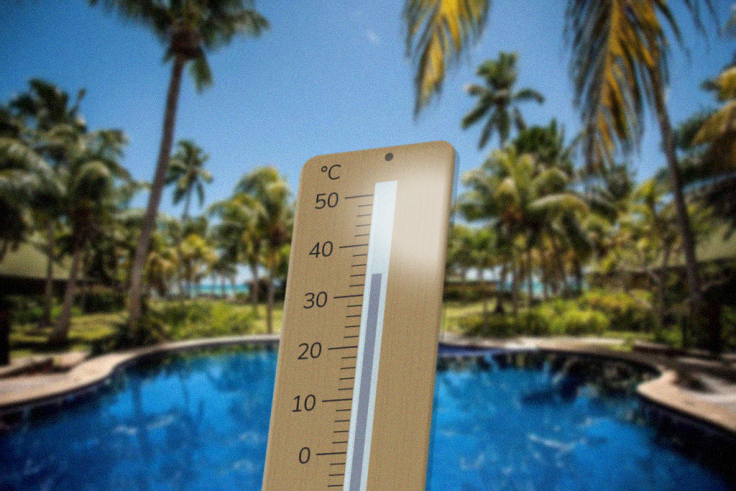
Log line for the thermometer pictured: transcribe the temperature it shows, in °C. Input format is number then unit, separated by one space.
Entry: 34 °C
